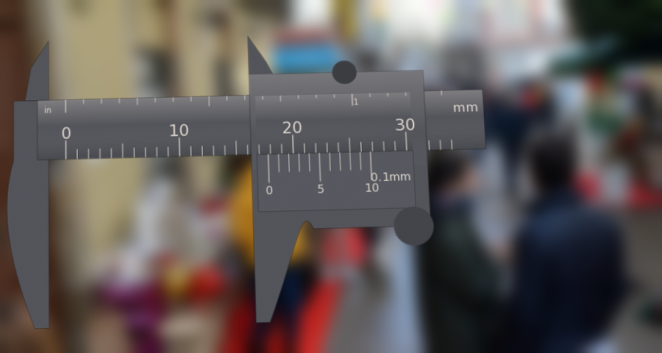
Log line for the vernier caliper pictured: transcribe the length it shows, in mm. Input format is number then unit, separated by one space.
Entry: 17.8 mm
